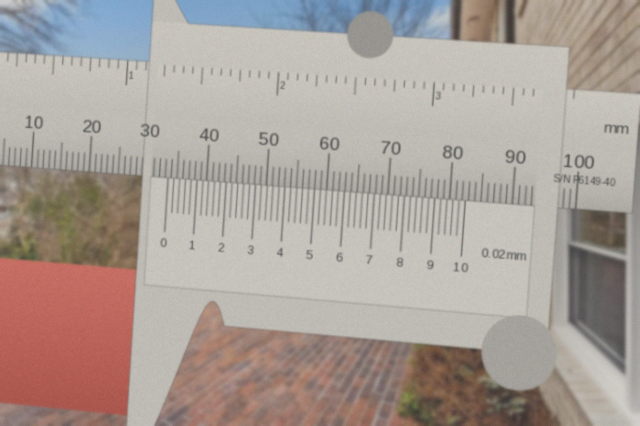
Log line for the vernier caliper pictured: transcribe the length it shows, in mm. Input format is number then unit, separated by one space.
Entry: 33.5 mm
